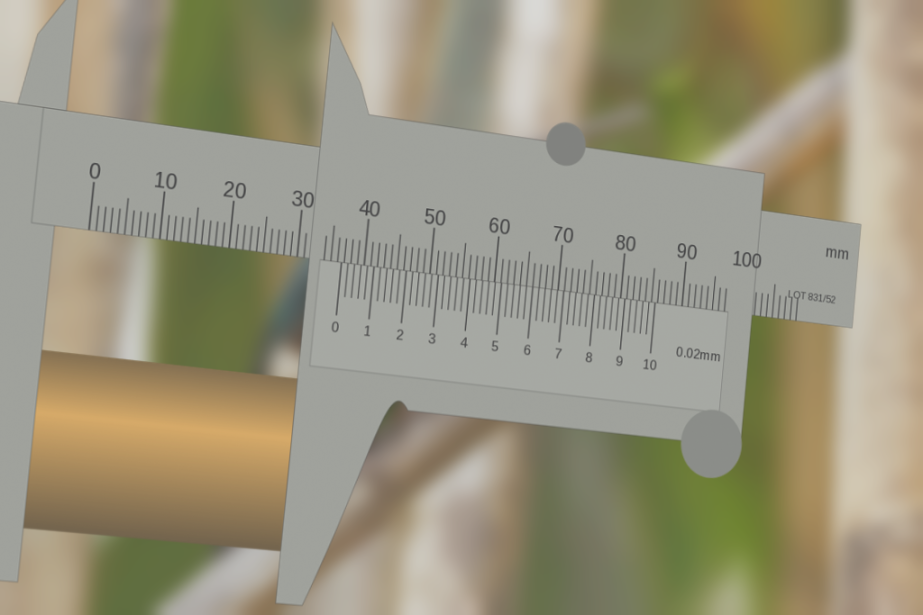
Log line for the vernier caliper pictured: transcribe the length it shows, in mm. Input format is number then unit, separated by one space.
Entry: 36.6 mm
